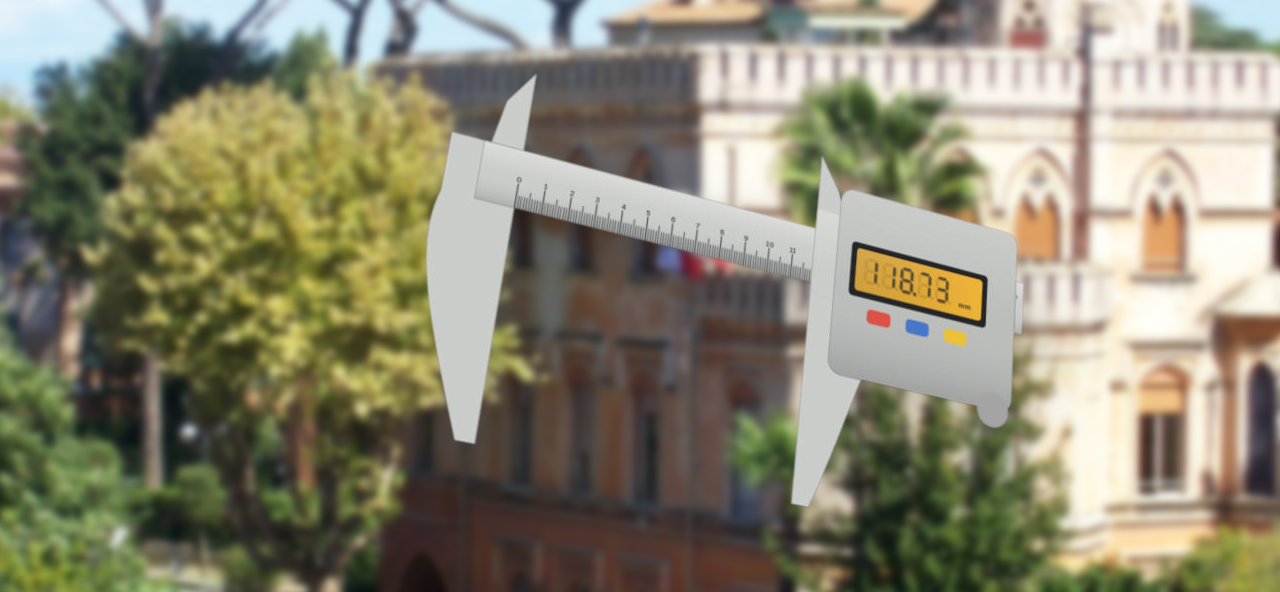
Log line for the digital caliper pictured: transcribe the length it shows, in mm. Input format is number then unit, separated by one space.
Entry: 118.73 mm
